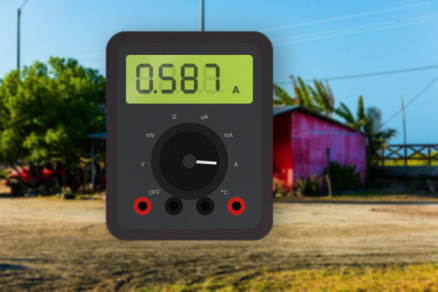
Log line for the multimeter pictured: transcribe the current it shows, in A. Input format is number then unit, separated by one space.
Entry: 0.587 A
